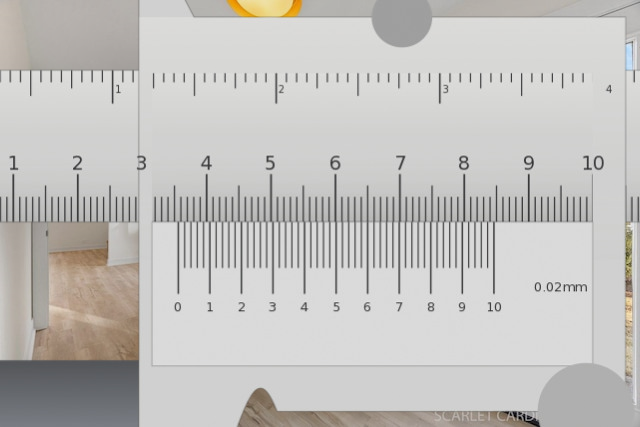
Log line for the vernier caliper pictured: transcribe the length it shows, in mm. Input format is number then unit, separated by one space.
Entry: 35.6 mm
